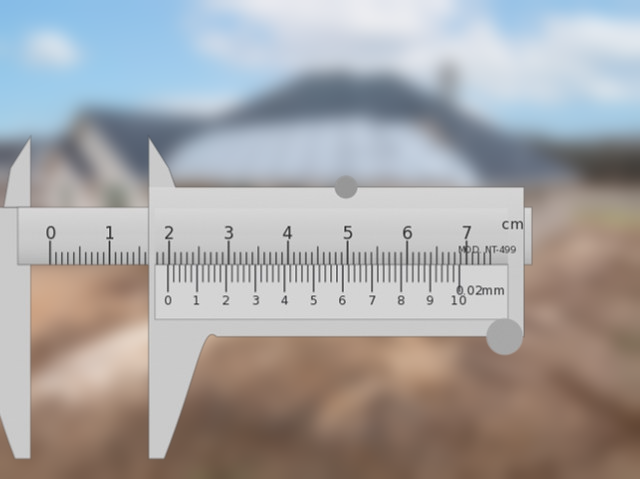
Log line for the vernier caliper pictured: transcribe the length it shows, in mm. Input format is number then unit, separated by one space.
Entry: 19.8 mm
